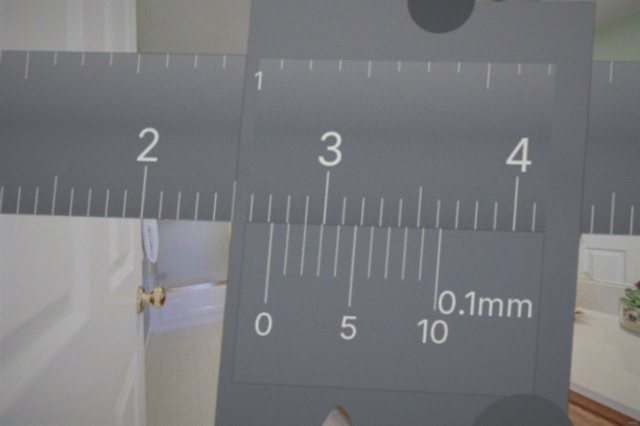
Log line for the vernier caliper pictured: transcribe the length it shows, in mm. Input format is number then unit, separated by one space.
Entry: 27.2 mm
